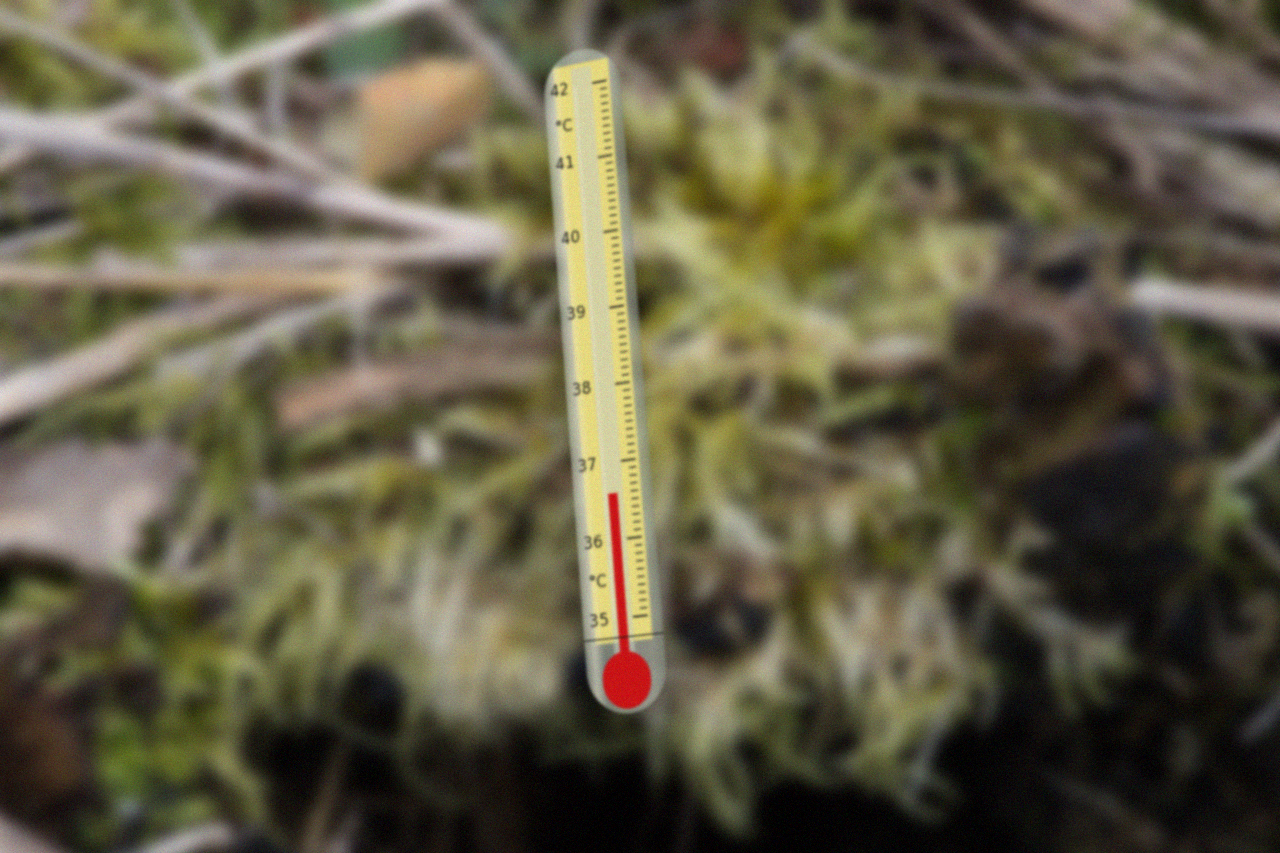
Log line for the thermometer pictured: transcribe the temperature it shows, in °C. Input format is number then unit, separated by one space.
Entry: 36.6 °C
